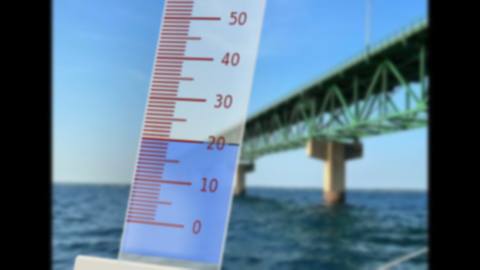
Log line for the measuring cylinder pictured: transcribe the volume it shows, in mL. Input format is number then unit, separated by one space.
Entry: 20 mL
